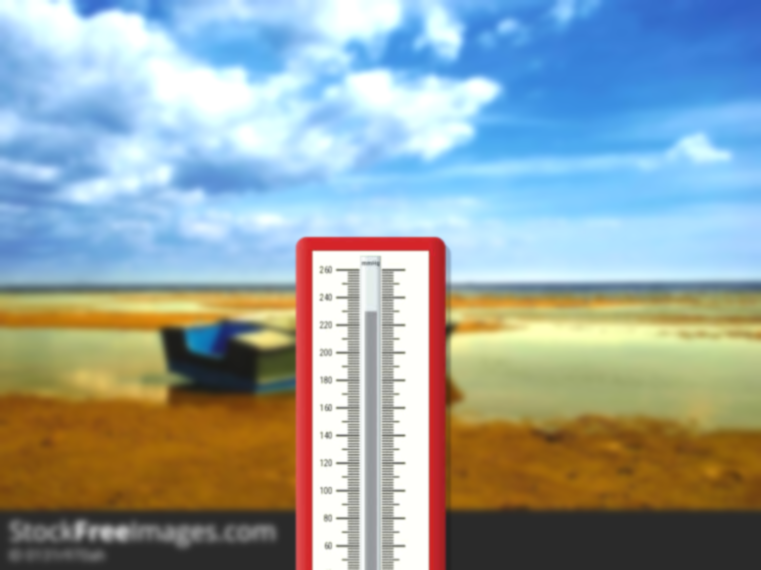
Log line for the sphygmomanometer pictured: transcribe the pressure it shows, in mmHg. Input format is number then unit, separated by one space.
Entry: 230 mmHg
